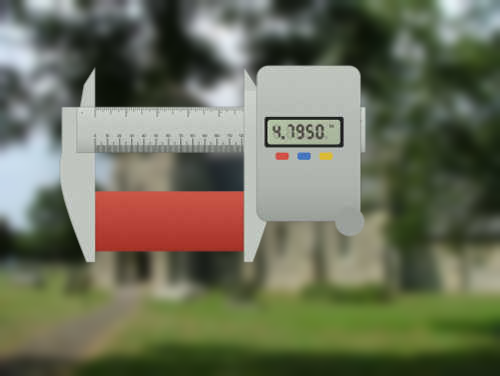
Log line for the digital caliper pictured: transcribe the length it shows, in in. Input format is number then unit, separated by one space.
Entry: 4.7950 in
